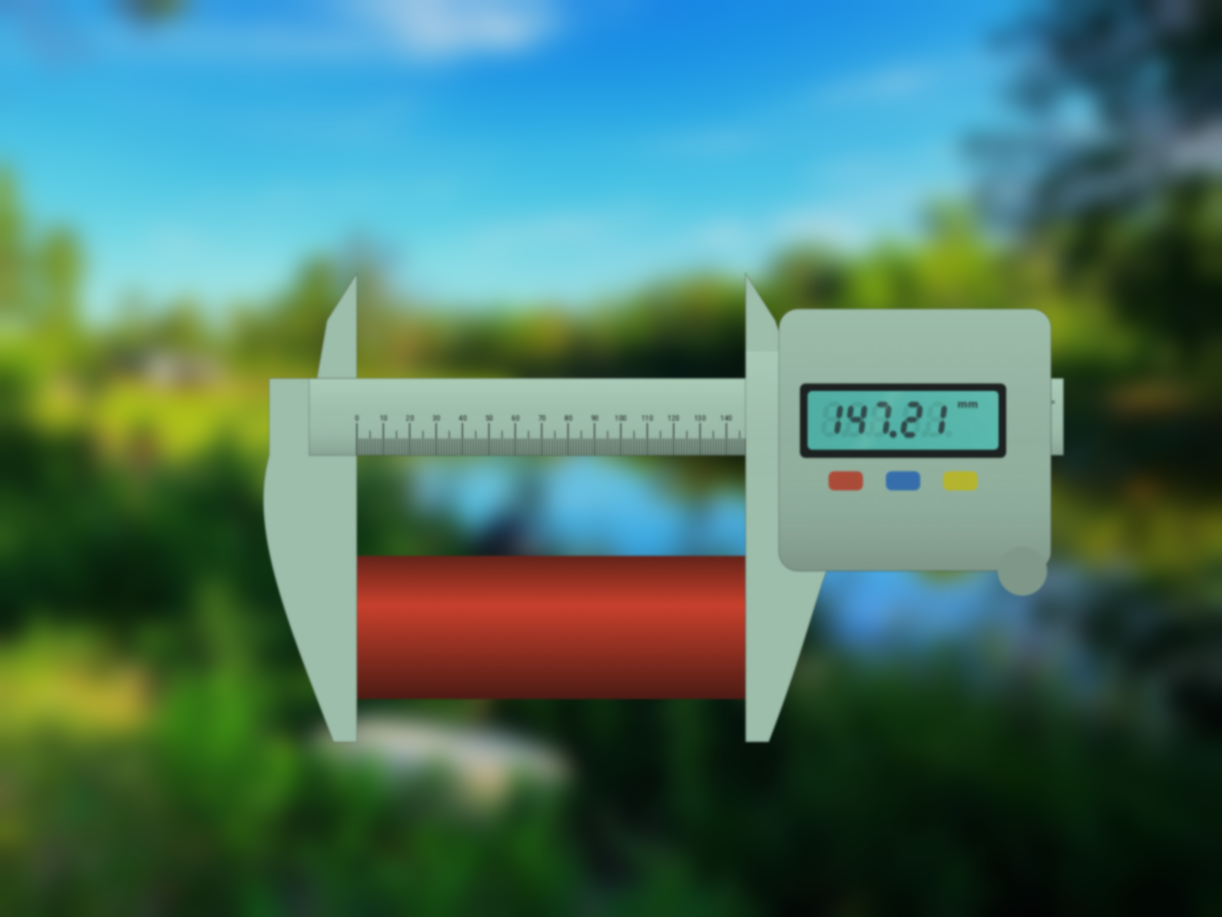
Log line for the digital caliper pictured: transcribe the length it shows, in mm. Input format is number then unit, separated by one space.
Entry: 147.21 mm
